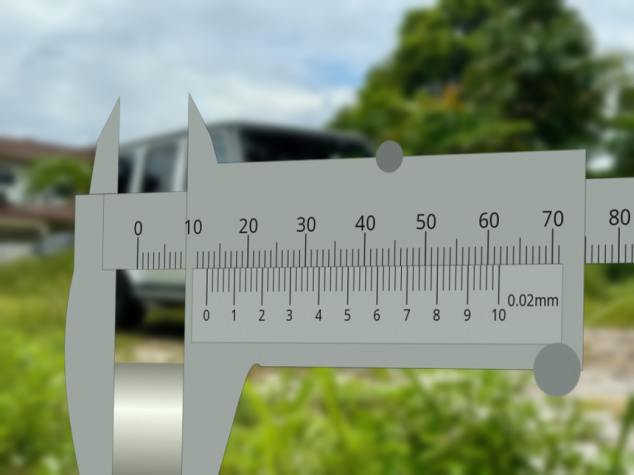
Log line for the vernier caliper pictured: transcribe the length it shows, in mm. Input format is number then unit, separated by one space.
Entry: 12.8 mm
